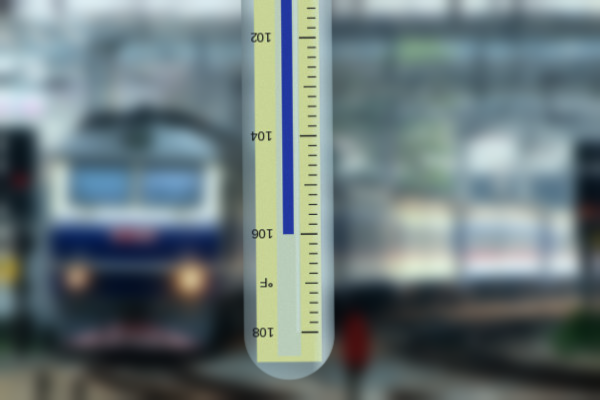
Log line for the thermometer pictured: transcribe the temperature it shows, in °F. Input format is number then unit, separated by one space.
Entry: 106 °F
